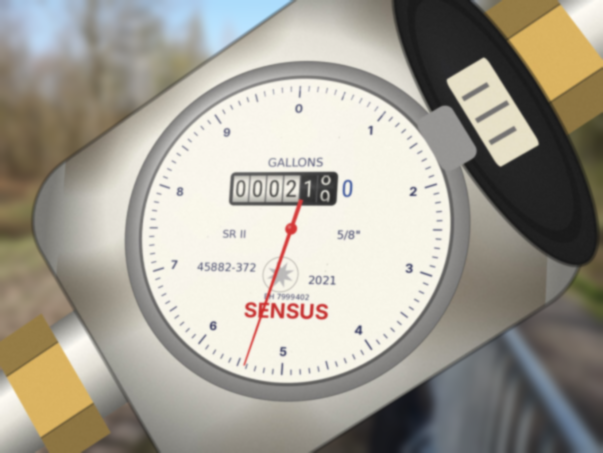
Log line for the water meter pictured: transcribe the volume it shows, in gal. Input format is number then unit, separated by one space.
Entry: 2185.4 gal
